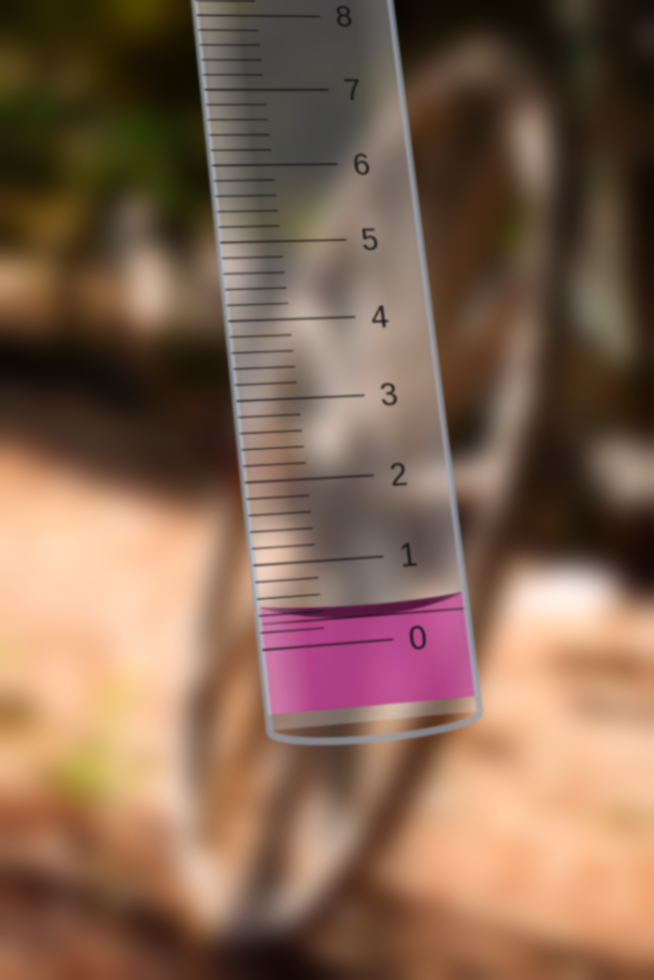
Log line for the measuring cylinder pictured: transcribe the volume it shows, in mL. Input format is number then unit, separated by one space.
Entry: 0.3 mL
